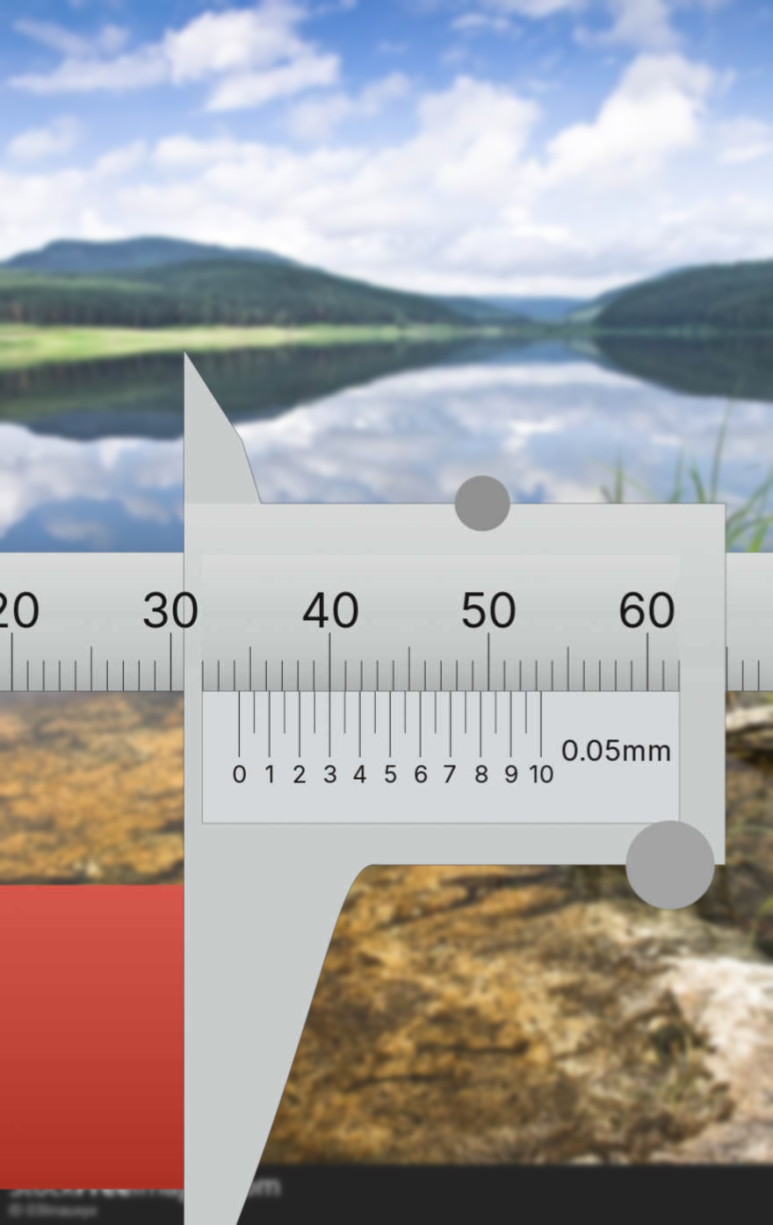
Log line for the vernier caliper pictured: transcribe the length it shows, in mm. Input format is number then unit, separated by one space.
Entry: 34.3 mm
